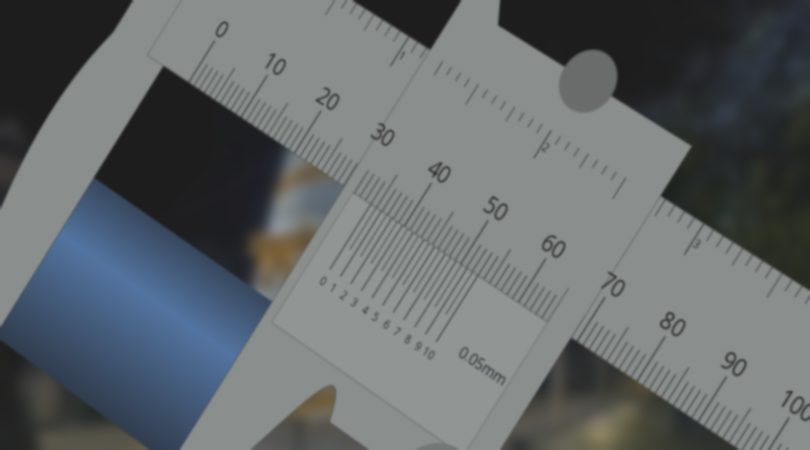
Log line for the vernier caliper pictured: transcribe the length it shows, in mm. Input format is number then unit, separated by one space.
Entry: 34.0 mm
